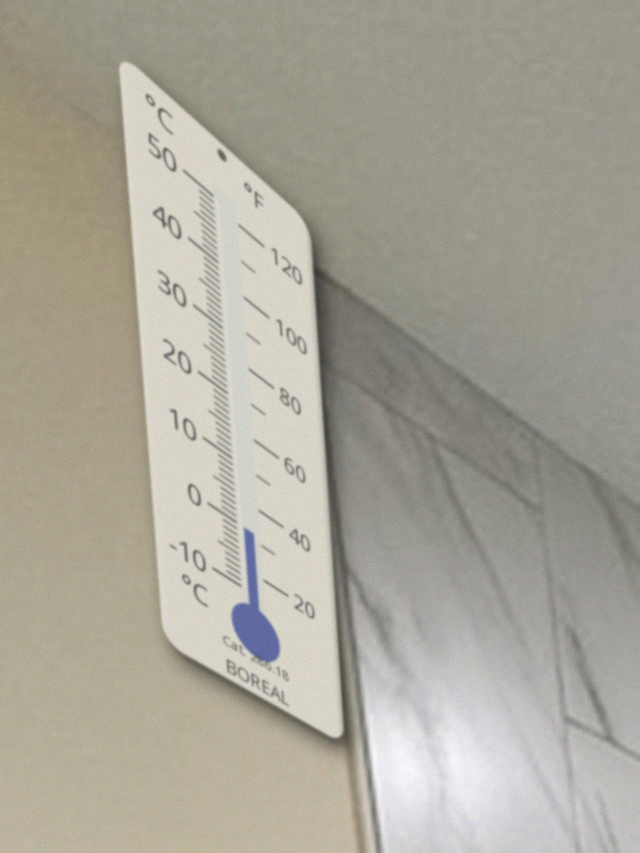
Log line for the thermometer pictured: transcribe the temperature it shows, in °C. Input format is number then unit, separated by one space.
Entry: 0 °C
